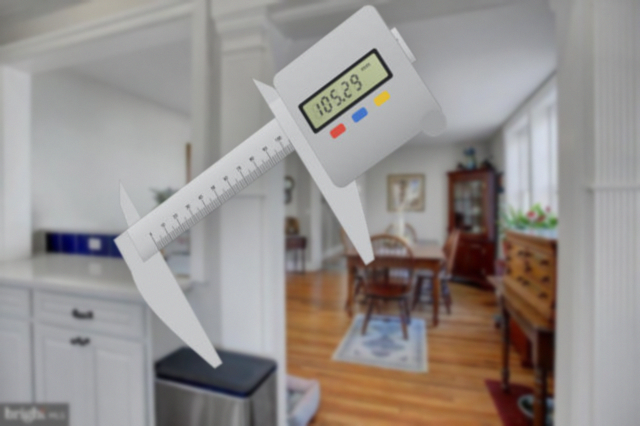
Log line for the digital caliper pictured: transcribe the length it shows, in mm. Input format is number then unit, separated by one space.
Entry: 105.29 mm
